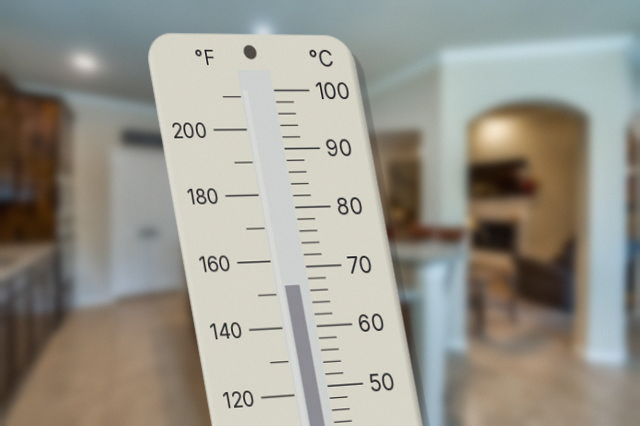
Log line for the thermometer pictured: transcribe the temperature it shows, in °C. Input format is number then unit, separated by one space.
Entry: 67 °C
